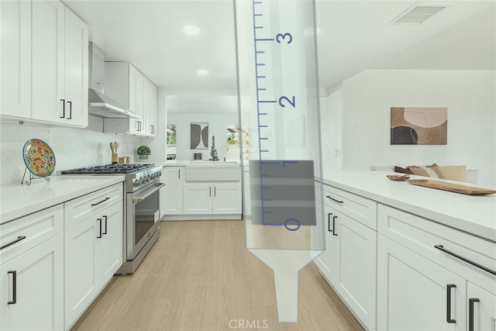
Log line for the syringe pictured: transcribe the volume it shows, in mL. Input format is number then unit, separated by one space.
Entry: 0 mL
